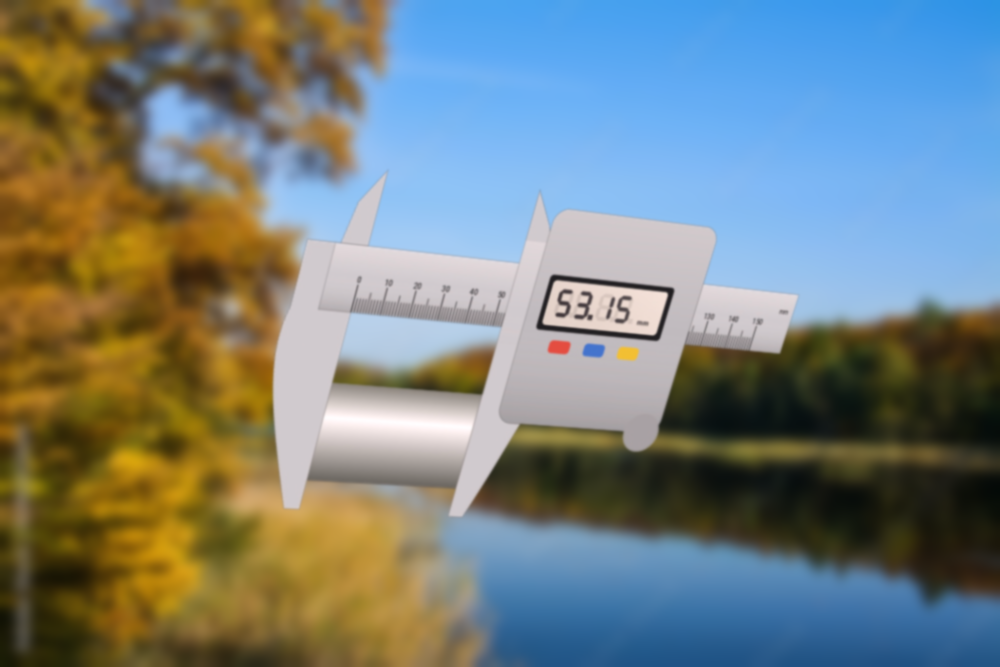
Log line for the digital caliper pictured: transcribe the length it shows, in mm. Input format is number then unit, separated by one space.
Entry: 53.15 mm
